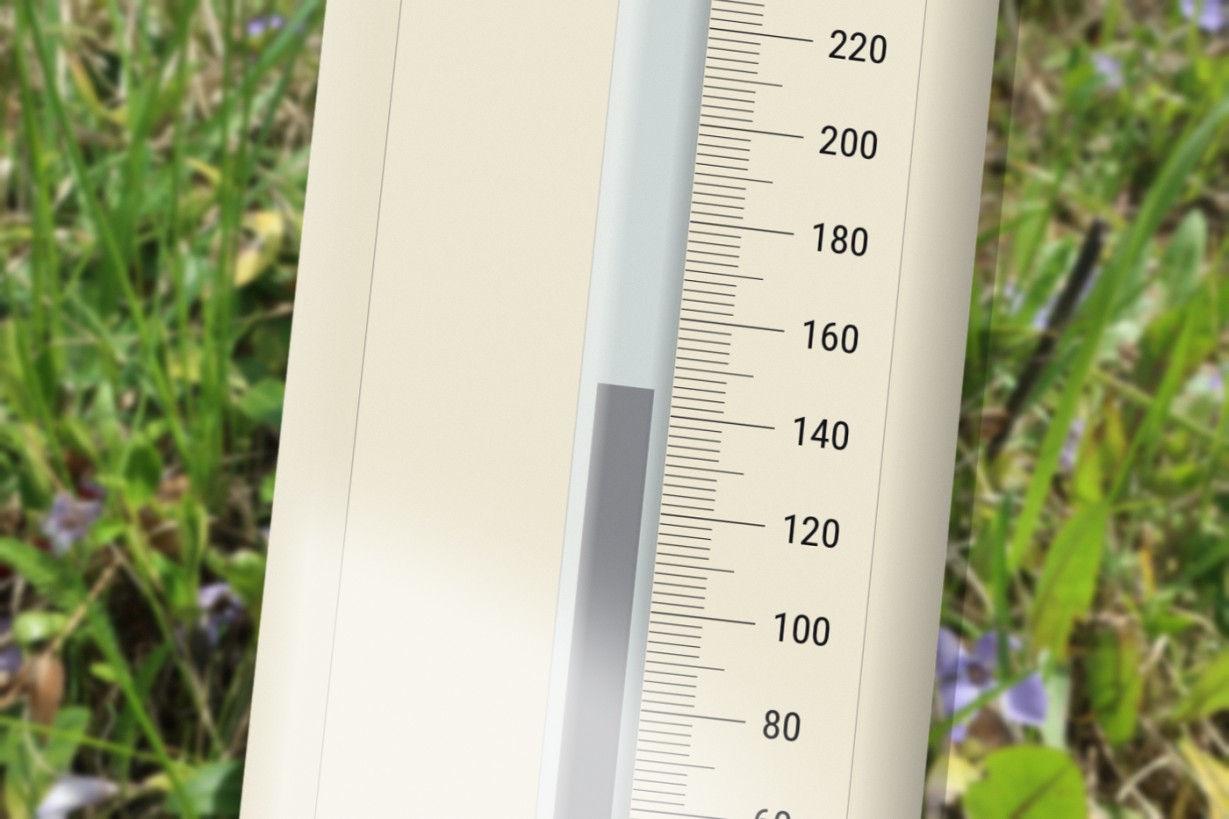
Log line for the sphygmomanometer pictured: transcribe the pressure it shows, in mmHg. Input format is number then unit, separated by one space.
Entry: 145 mmHg
